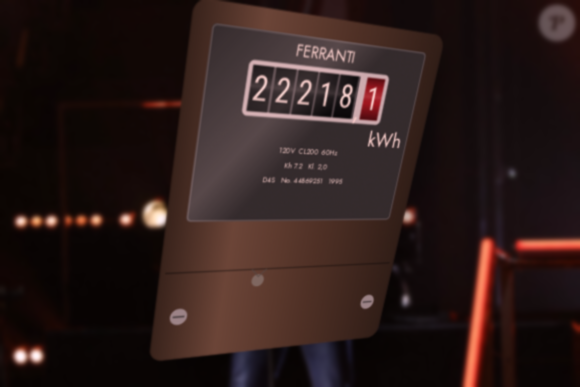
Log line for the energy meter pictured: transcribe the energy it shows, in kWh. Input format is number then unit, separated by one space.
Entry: 22218.1 kWh
